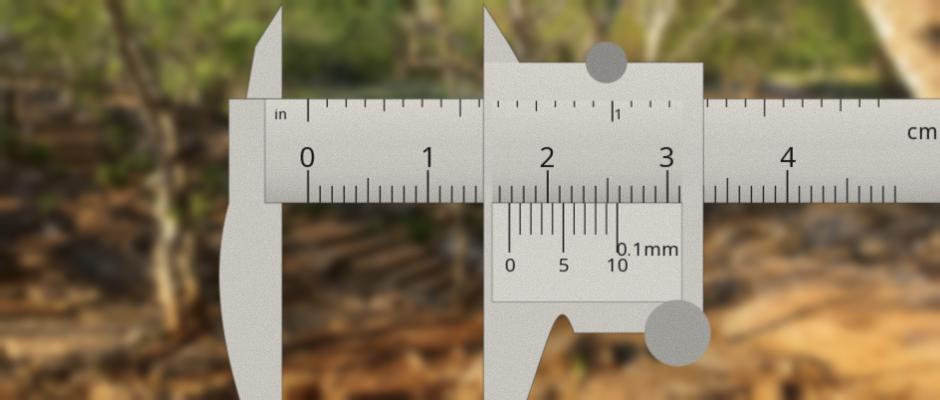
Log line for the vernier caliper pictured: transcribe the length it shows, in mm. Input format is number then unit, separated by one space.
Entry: 16.8 mm
